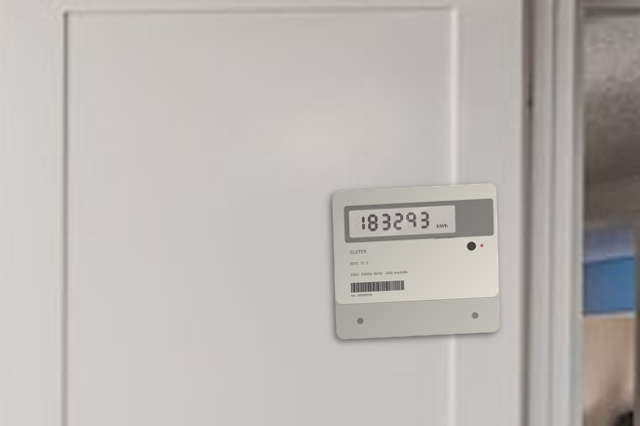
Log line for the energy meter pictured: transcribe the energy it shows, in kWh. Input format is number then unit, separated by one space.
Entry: 183293 kWh
